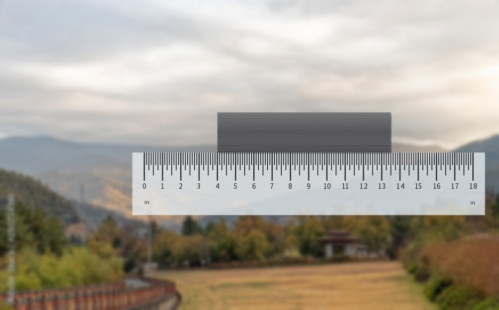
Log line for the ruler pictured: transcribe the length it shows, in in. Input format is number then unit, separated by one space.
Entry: 9.5 in
